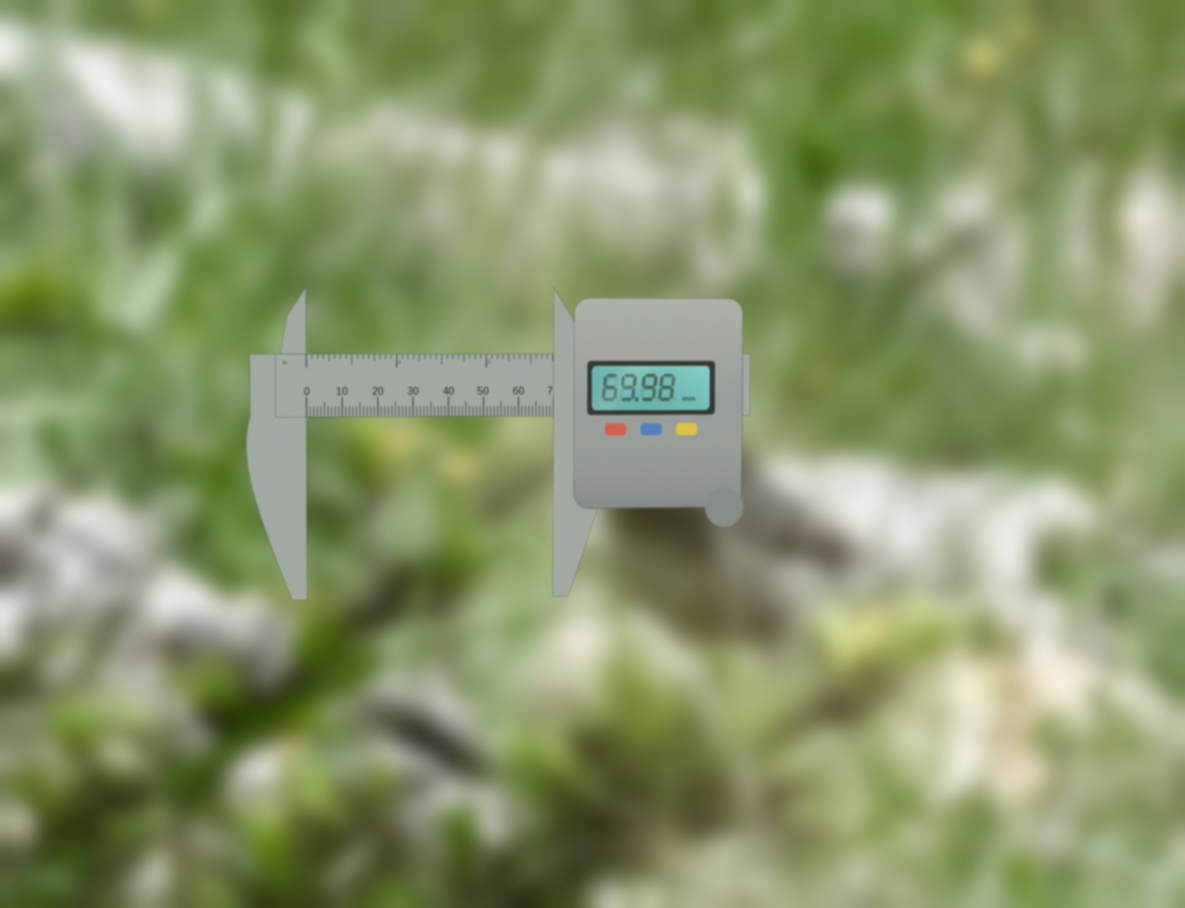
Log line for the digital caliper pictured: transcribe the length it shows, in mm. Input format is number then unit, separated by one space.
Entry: 69.98 mm
